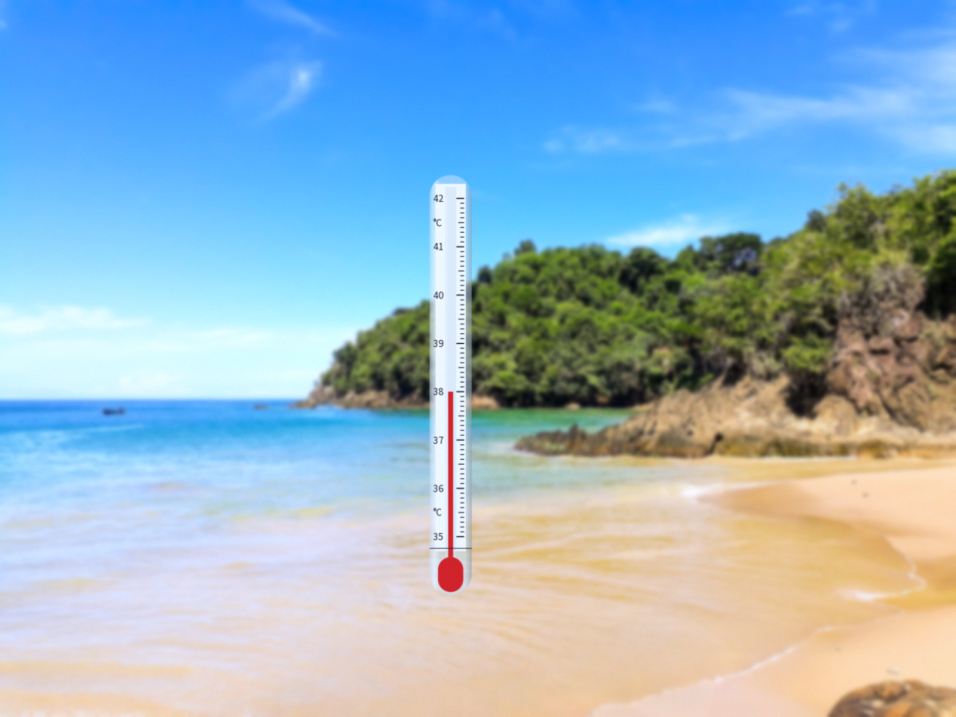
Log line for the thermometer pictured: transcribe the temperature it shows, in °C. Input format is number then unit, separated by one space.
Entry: 38 °C
